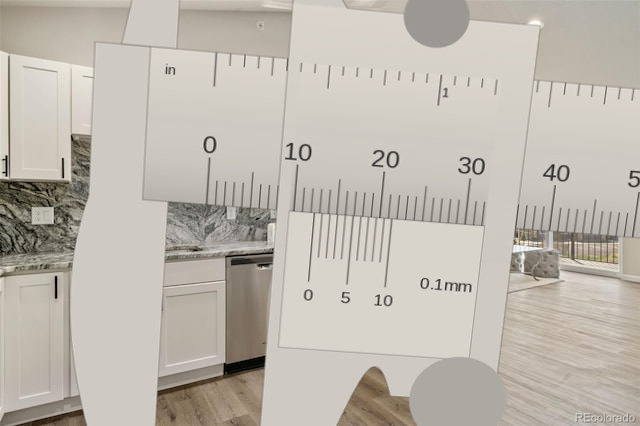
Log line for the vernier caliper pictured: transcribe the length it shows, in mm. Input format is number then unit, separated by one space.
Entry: 12.4 mm
